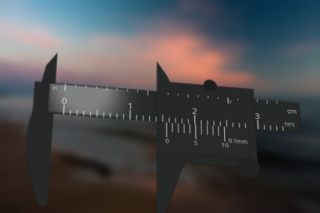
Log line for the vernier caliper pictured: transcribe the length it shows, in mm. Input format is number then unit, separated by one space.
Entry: 15.6 mm
